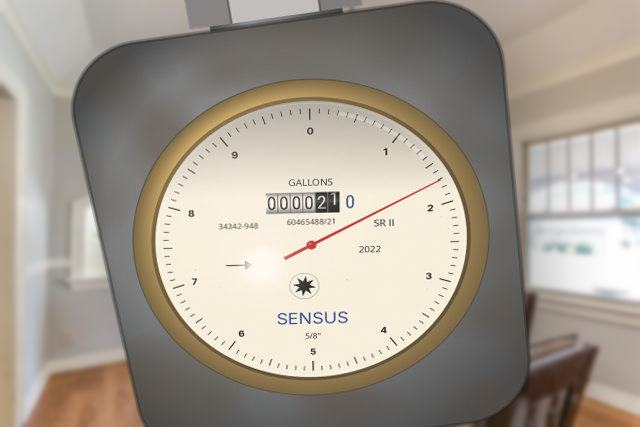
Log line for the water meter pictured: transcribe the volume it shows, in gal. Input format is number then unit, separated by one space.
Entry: 211.7 gal
